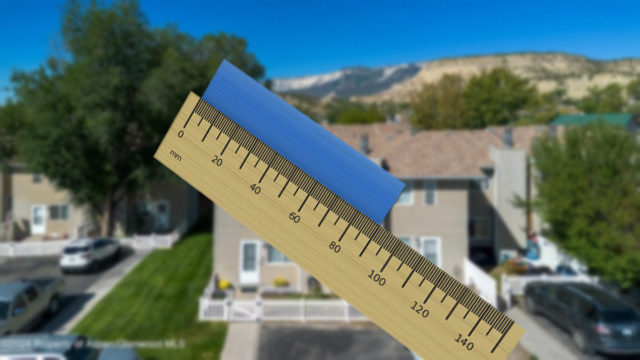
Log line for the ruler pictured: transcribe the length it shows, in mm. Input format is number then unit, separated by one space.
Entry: 90 mm
